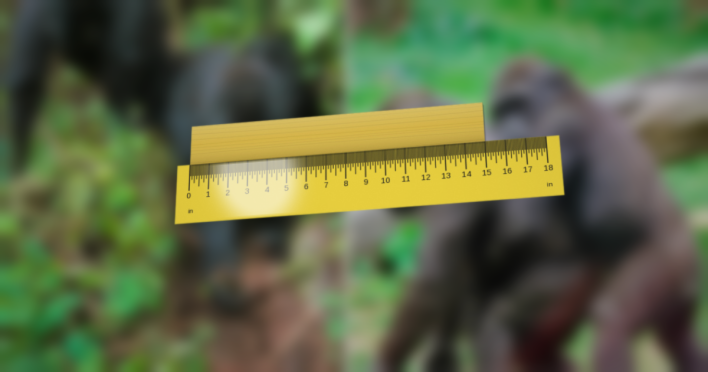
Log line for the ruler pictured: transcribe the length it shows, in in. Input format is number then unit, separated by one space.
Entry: 15 in
